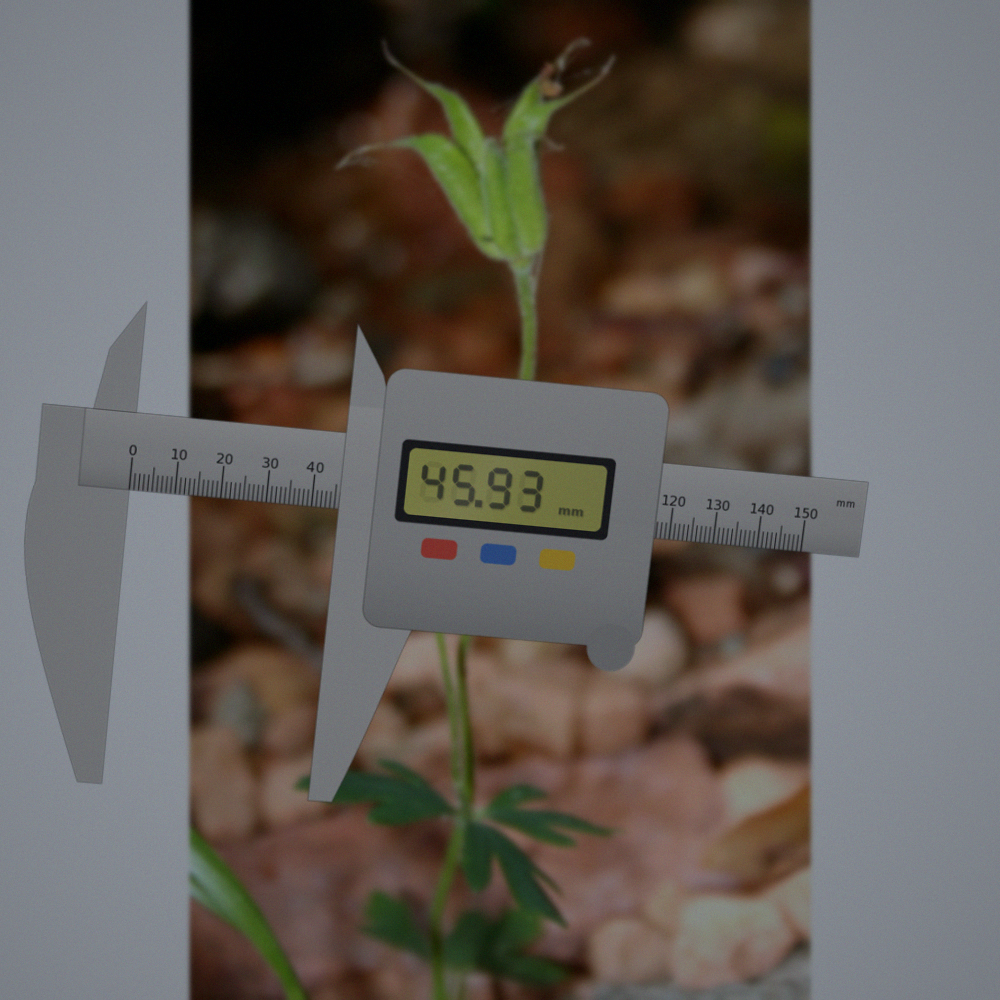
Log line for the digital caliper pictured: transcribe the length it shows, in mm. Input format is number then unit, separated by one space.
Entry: 45.93 mm
